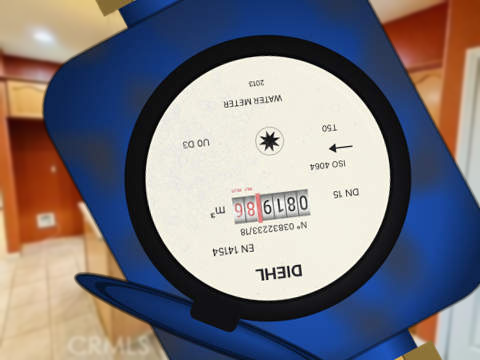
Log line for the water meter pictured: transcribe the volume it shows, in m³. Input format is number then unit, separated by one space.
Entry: 819.86 m³
